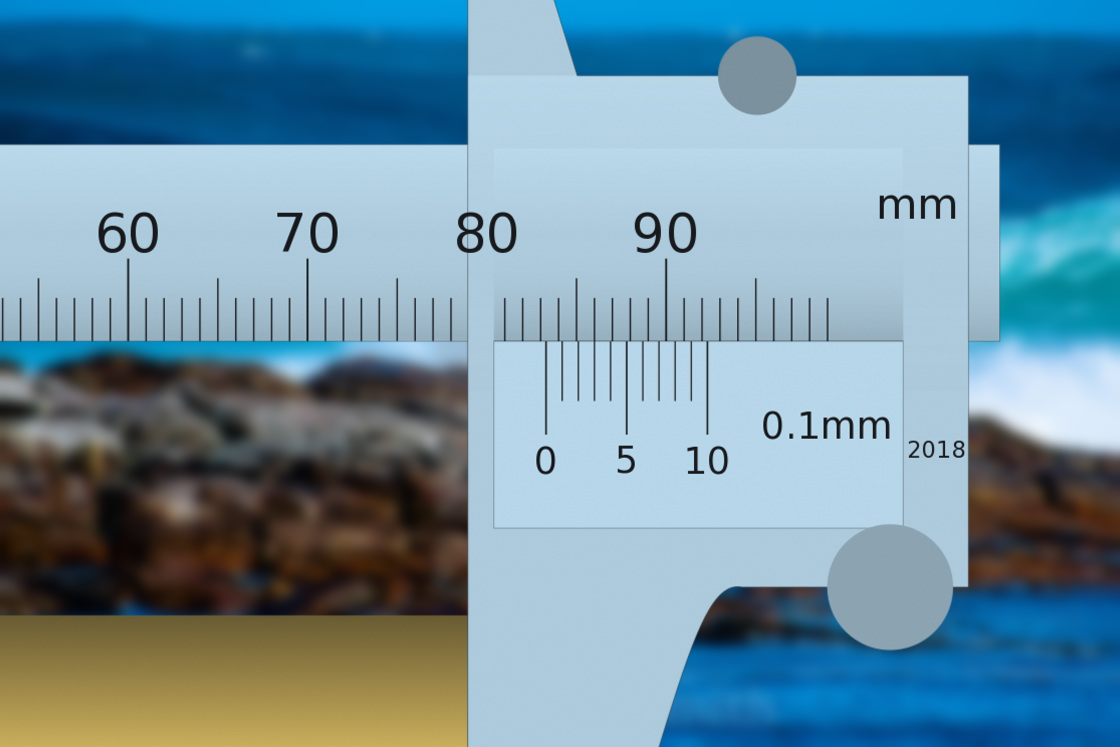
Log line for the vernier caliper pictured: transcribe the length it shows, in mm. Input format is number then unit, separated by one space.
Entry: 83.3 mm
